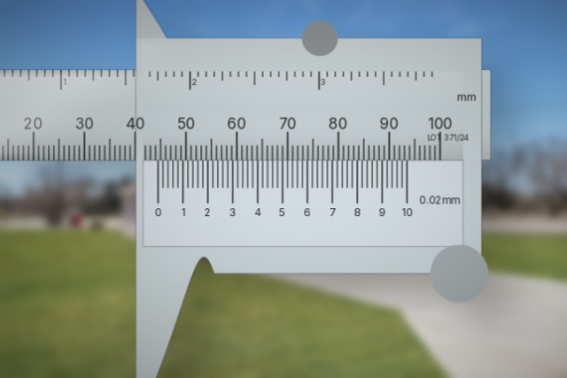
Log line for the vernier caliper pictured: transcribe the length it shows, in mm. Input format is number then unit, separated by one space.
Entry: 44.5 mm
